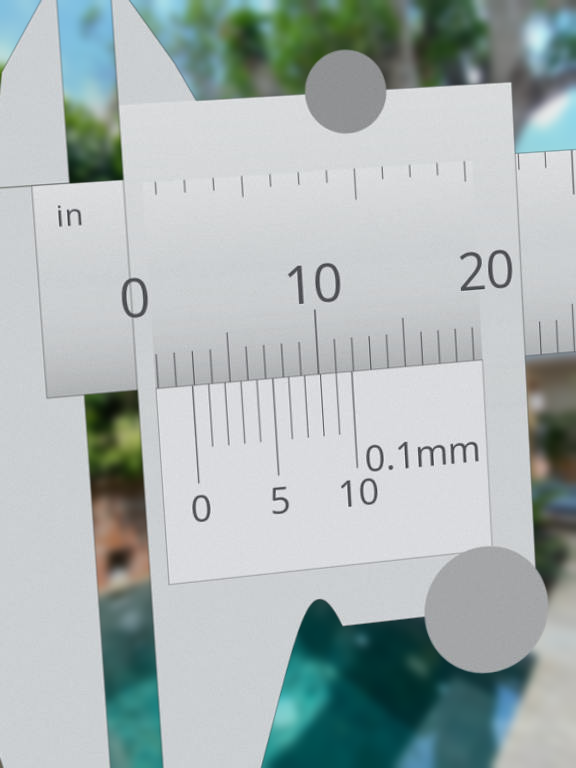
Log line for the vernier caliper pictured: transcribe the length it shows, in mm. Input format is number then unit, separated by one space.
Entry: 2.9 mm
